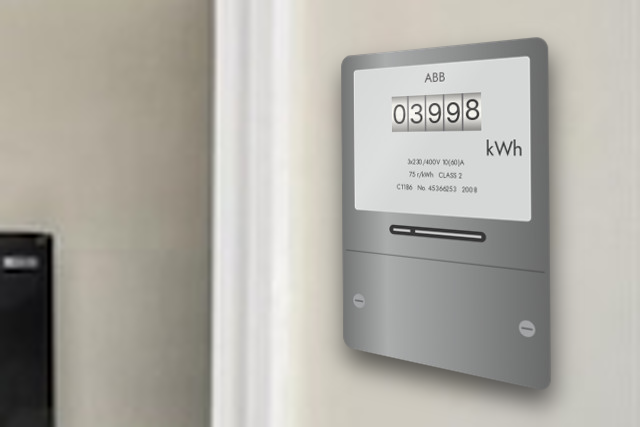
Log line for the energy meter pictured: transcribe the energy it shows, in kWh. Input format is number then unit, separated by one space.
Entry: 3998 kWh
